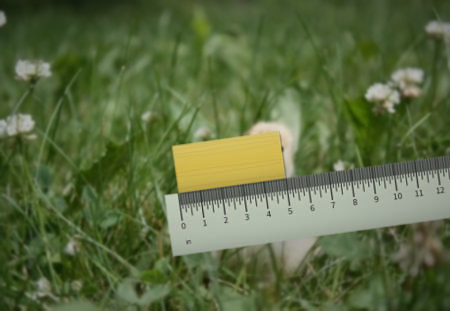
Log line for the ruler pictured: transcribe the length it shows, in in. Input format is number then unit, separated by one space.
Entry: 5 in
